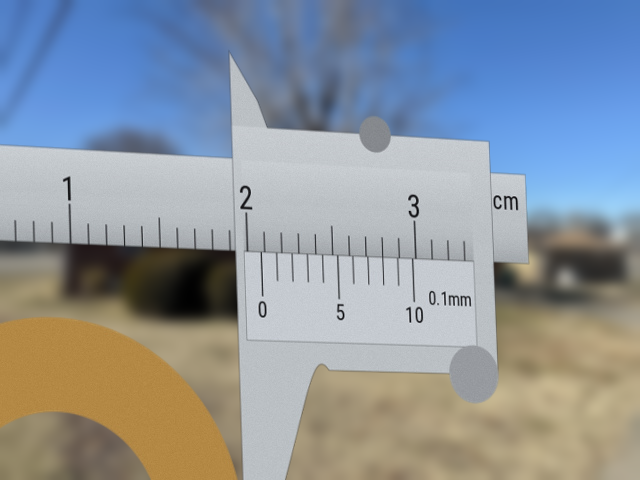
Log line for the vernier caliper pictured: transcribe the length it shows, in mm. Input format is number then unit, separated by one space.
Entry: 20.8 mm
